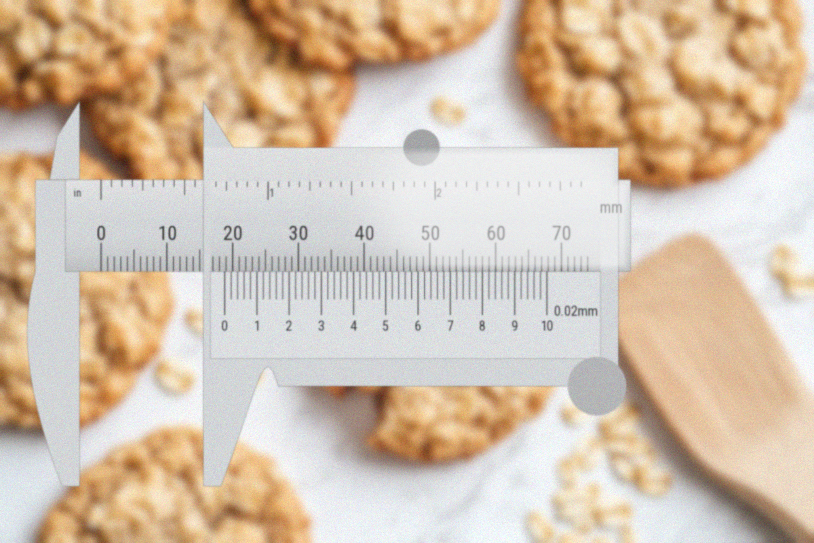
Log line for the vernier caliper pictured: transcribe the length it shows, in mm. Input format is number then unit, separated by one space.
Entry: 18.8 mm
